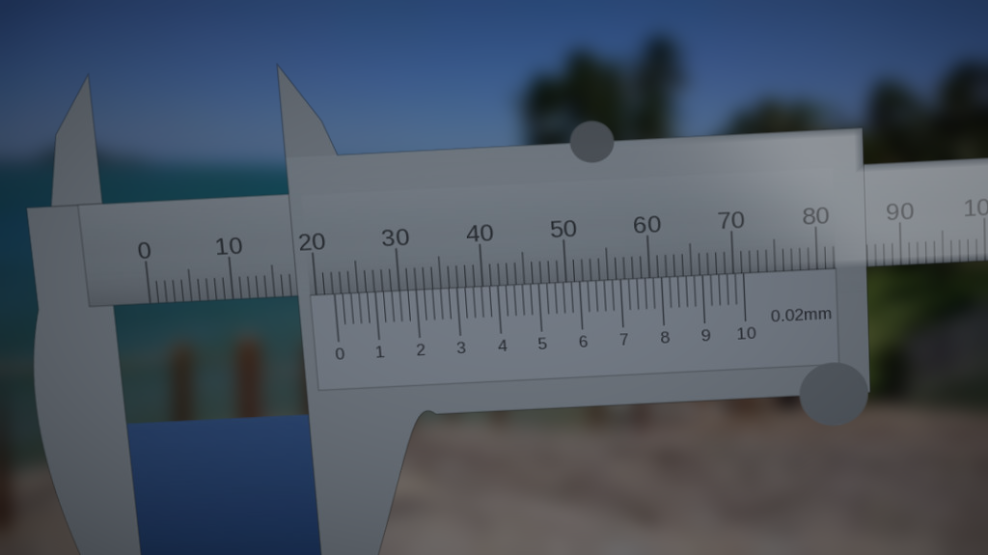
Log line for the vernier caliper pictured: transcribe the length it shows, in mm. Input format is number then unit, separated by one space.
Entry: 22.2 mm
